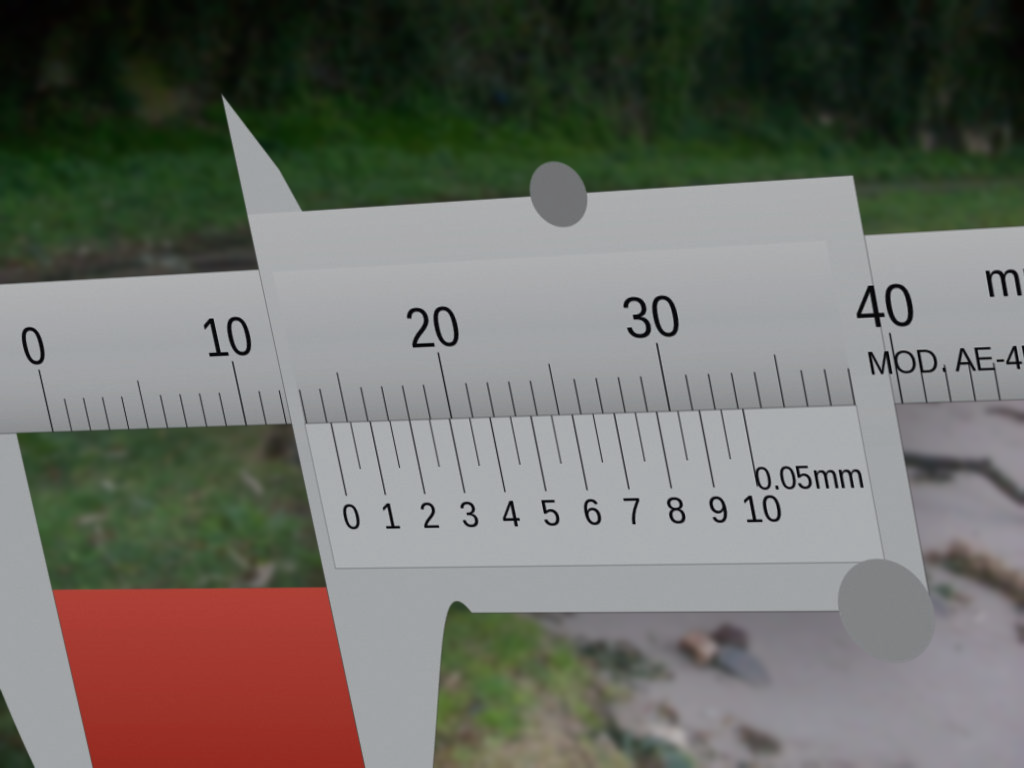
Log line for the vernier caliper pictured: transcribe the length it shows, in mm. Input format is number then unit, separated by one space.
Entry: 14.2 mm
